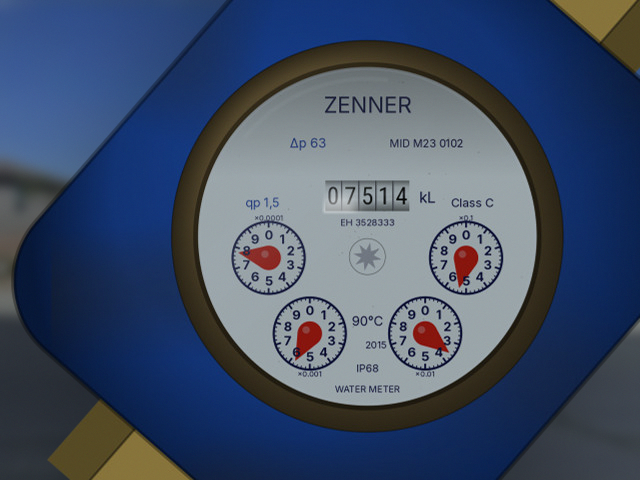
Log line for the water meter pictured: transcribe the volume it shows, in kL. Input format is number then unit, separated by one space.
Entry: 7514.5357 kL
